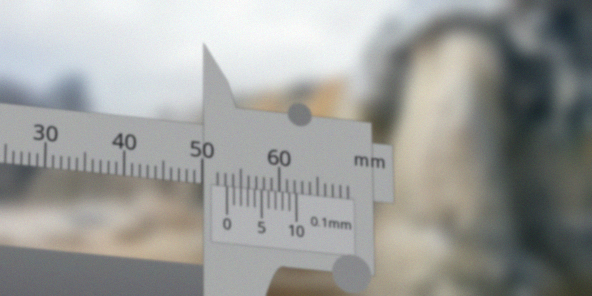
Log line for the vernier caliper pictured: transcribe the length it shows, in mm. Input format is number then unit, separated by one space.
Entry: 53.2 mm
